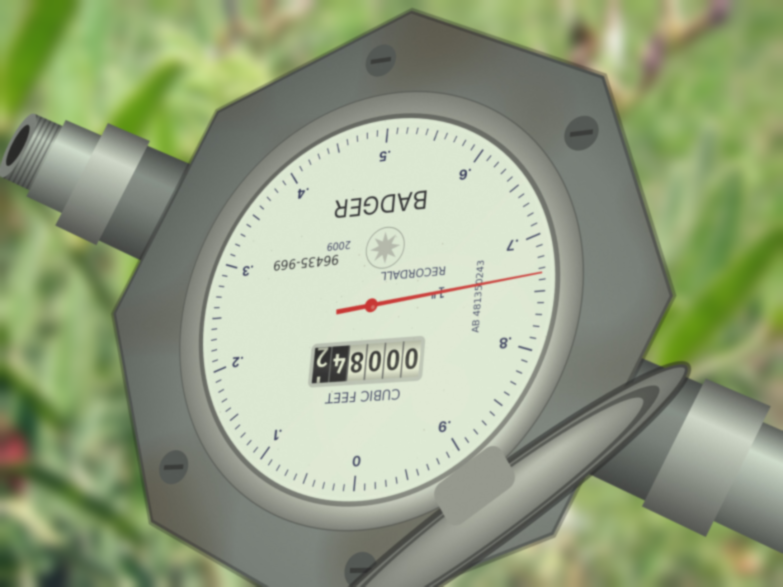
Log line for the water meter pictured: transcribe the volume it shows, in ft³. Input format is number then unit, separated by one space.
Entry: 841.73 ft³
